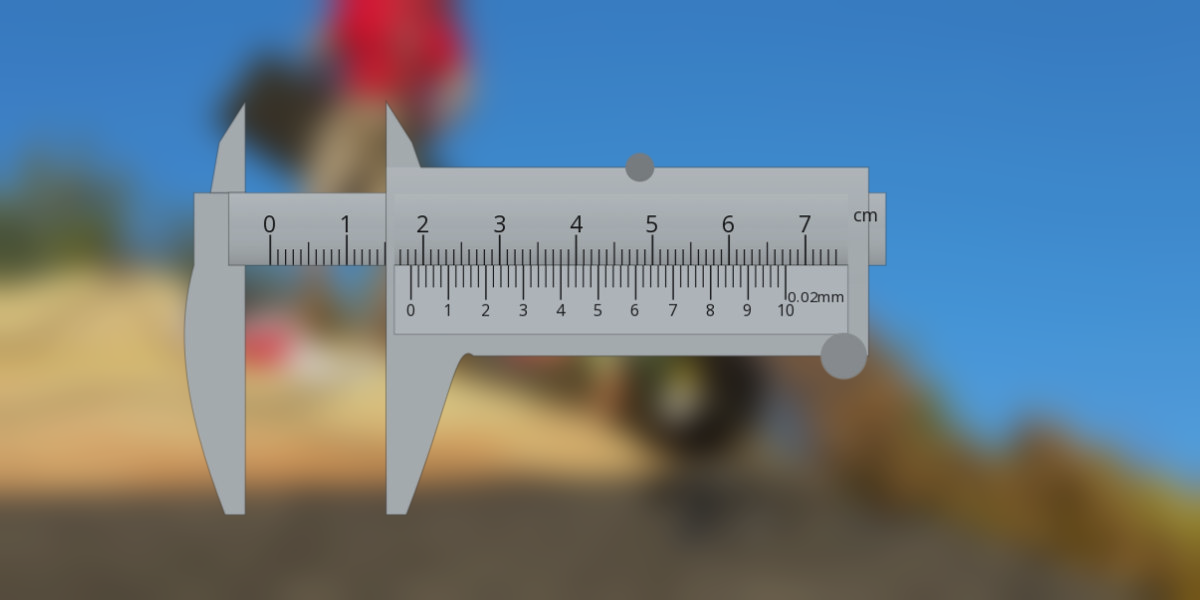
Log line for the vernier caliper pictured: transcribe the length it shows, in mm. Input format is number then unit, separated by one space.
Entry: 18.4 mm
